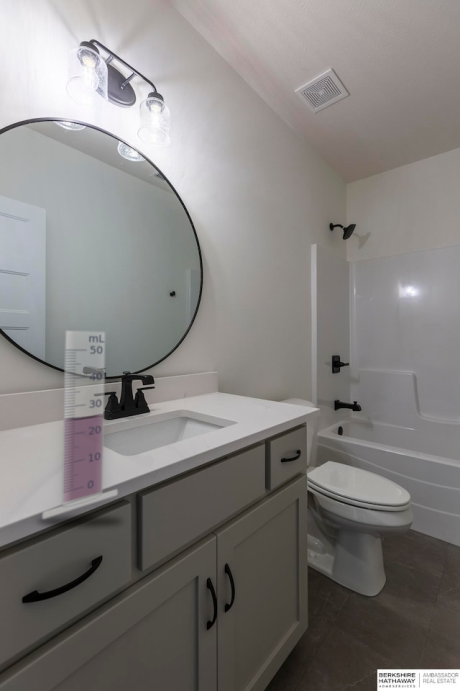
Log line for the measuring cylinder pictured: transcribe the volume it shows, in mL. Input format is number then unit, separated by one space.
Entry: 25 mL
